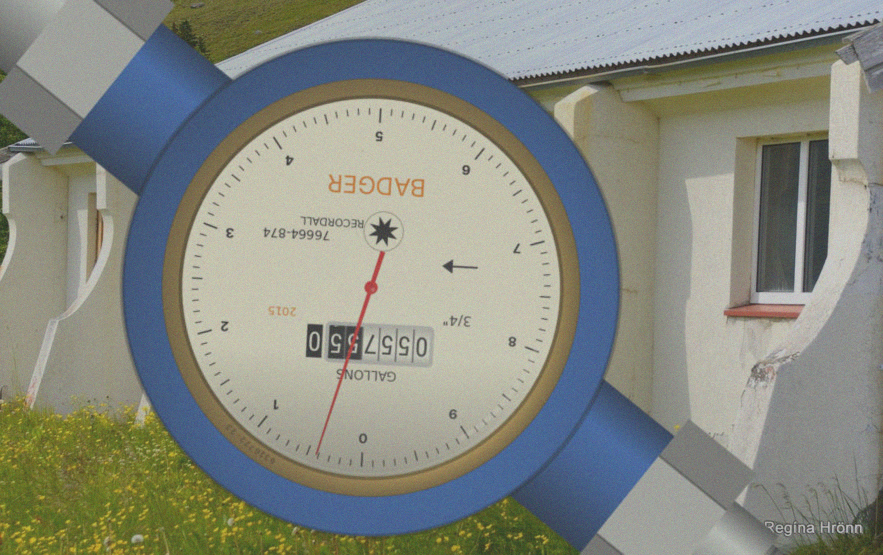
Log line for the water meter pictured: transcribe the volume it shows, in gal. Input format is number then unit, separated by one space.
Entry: 557550.4 gal
